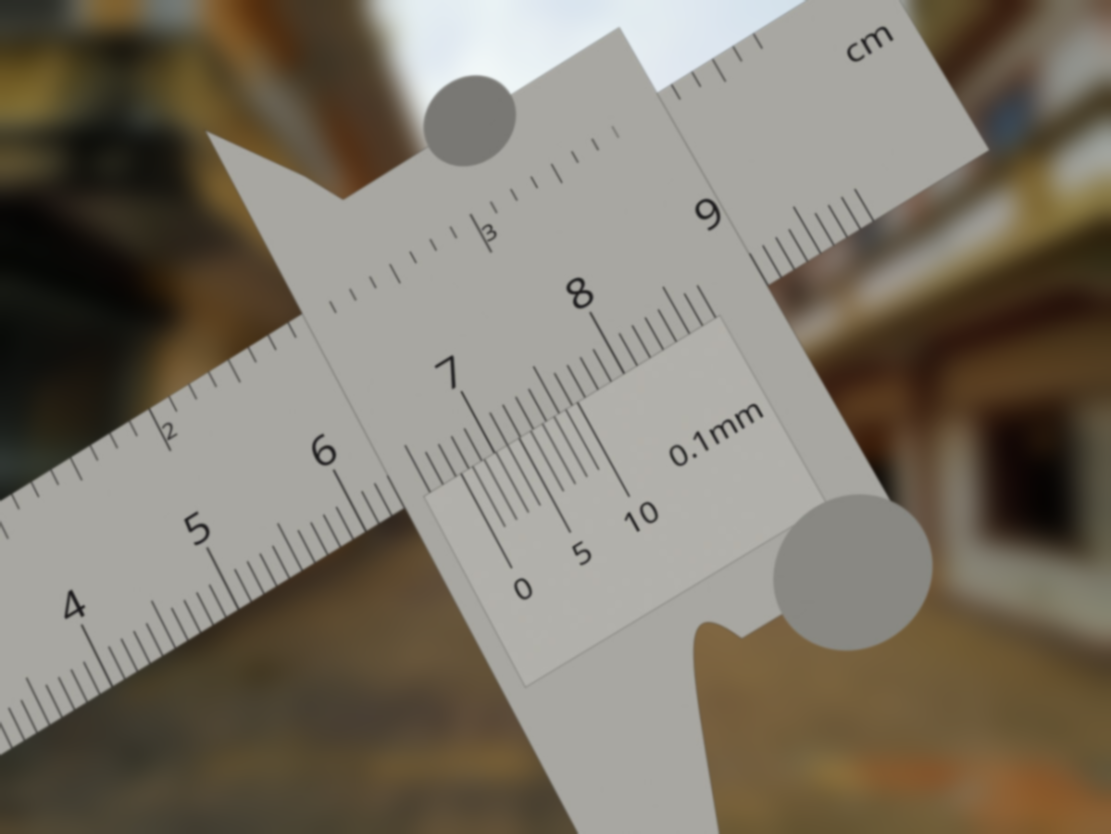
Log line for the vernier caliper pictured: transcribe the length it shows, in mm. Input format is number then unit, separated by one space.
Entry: 67.4 mm
